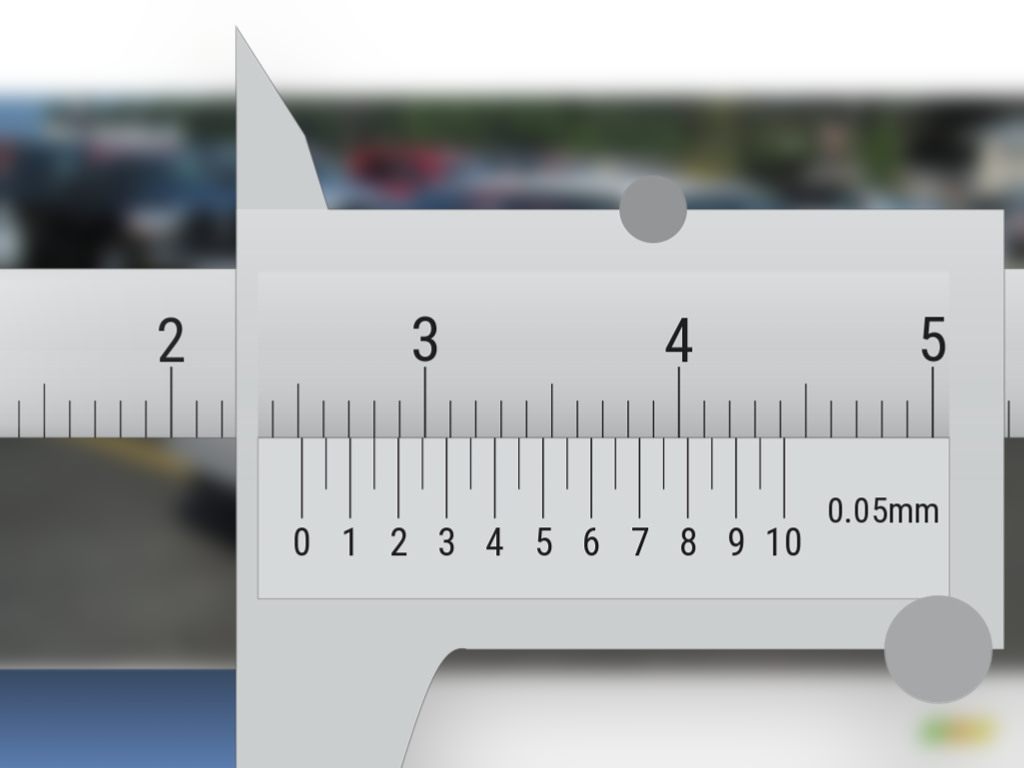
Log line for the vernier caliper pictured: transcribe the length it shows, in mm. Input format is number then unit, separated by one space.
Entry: 25.15 mm
